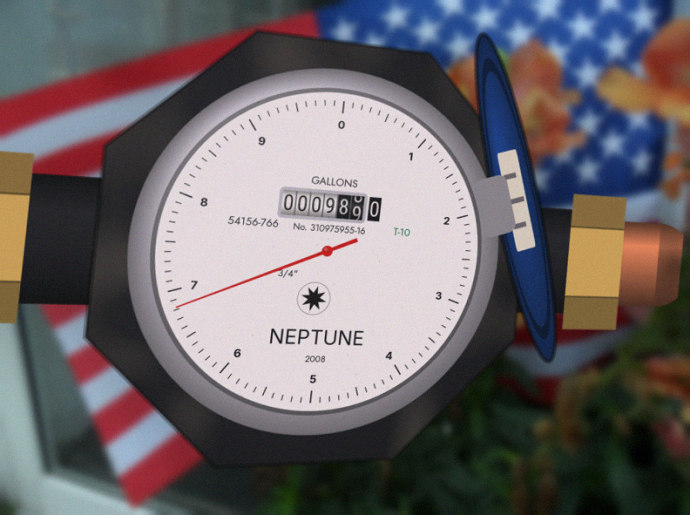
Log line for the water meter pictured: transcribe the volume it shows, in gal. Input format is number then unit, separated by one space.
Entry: 9886.8 gal
